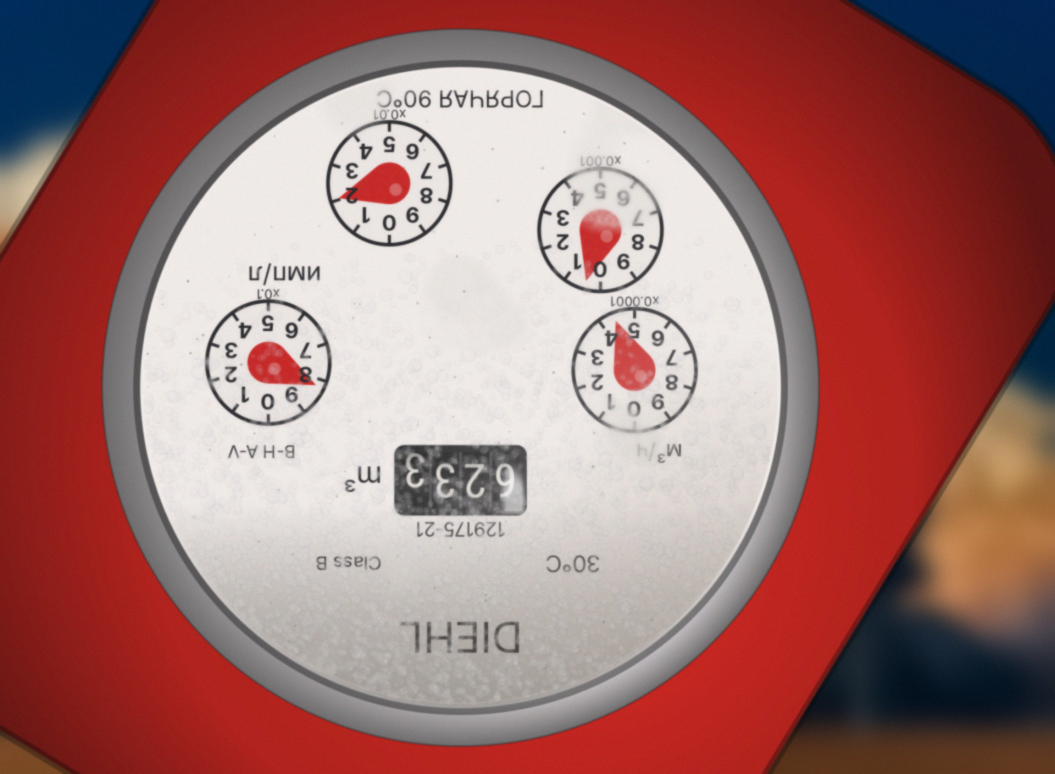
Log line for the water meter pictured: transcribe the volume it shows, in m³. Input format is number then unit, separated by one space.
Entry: 6232.8204 m³
